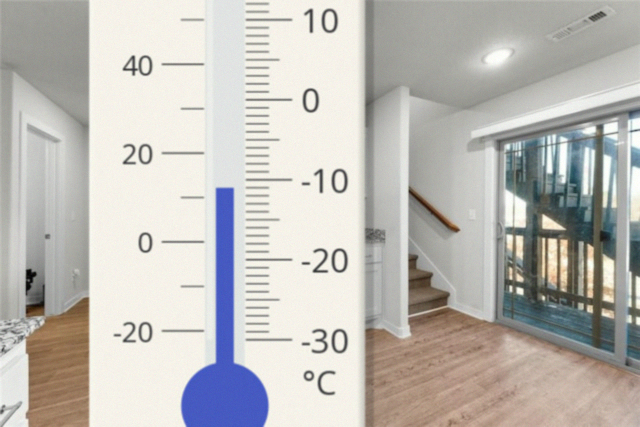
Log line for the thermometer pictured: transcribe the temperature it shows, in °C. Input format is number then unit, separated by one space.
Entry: -11 °C
